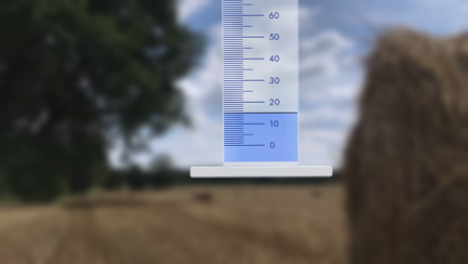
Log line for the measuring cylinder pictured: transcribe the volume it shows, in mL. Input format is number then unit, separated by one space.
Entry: 15 mL
